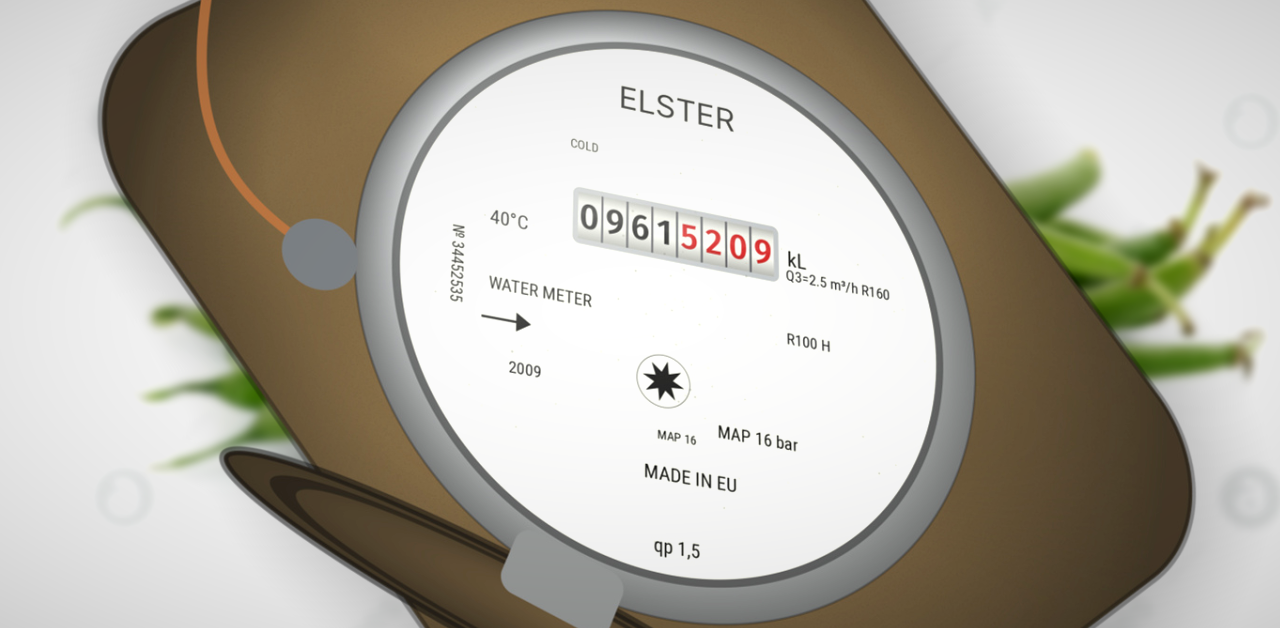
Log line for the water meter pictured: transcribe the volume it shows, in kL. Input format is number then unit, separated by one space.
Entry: 961.5209 kL
